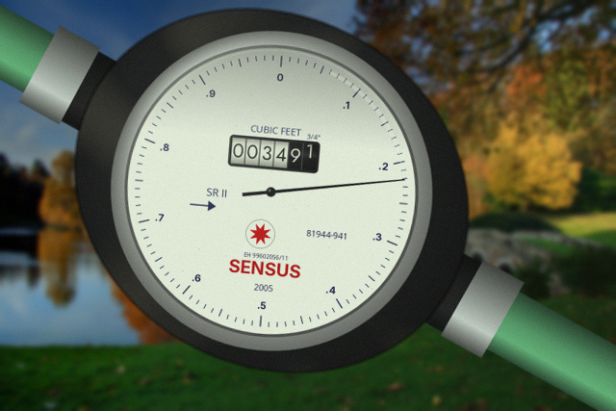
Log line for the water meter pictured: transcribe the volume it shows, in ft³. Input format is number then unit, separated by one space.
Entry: 3491.22 ft³
